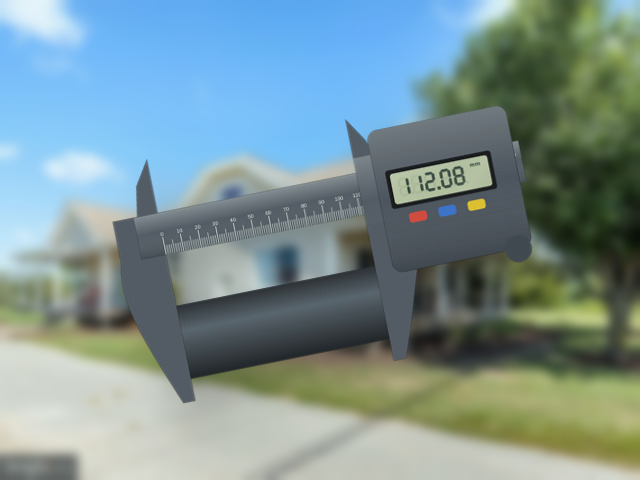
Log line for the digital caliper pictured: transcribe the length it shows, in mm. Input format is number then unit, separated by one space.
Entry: 112.08 mm
